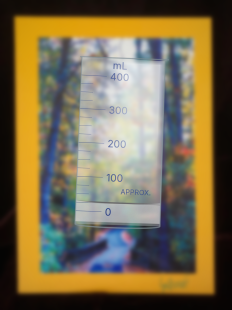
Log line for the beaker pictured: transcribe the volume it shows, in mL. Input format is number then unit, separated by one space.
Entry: 25 mL
